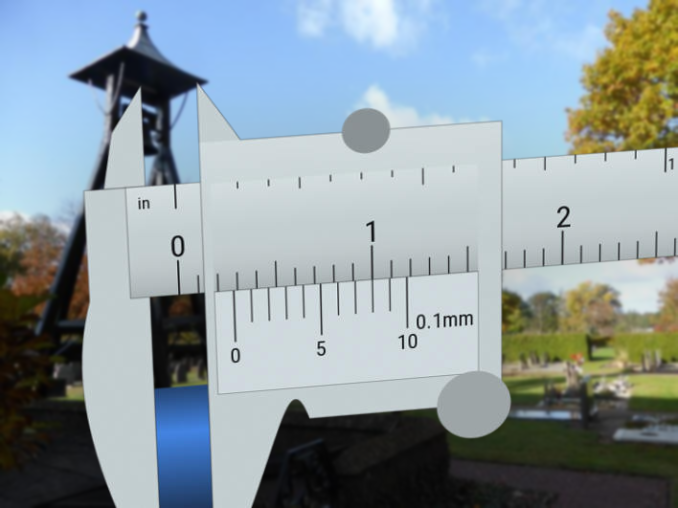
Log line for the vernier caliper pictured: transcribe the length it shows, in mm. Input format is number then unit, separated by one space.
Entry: 2.8 mm
